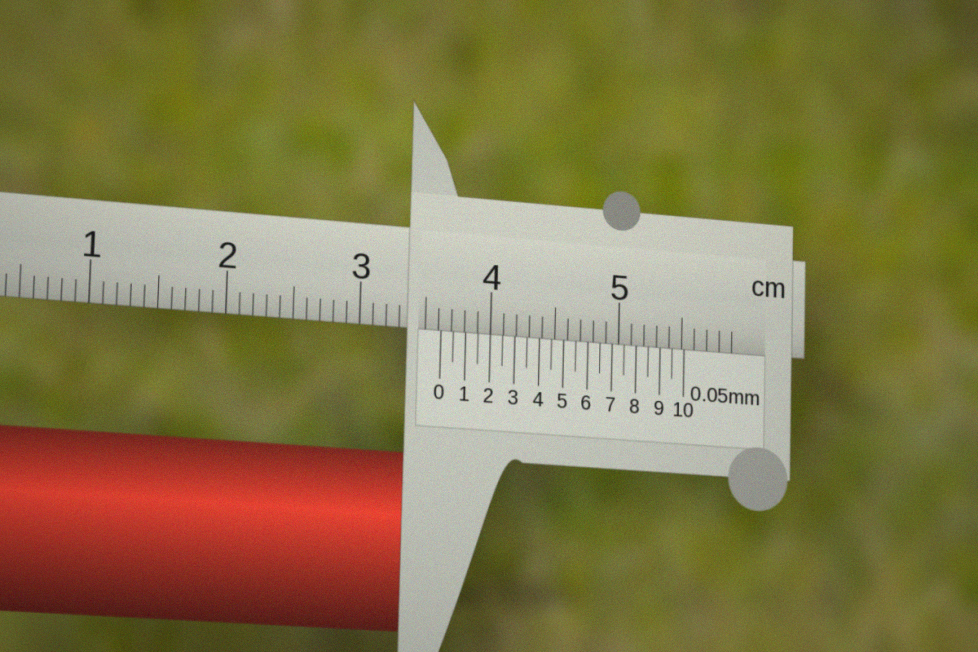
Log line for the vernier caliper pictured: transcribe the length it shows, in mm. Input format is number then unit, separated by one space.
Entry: 36.2 mm
